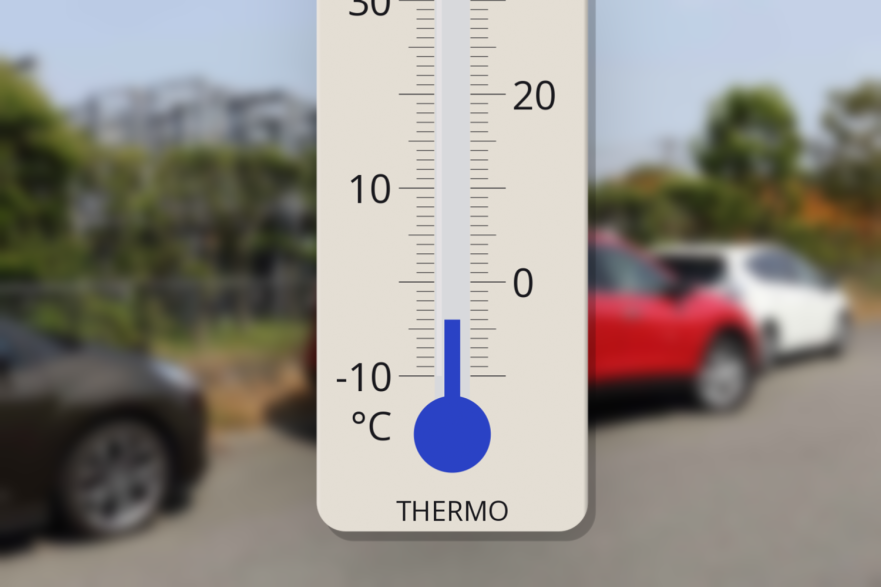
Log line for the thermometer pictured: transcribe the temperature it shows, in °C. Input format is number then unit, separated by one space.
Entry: -4 °C
